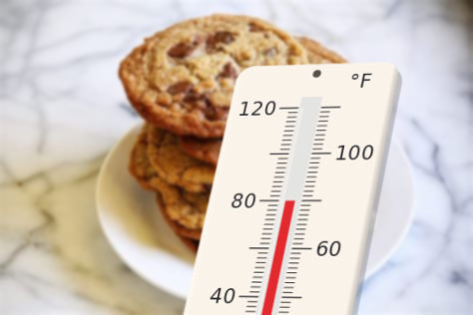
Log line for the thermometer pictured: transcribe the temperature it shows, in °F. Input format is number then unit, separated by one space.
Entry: 80 °F
